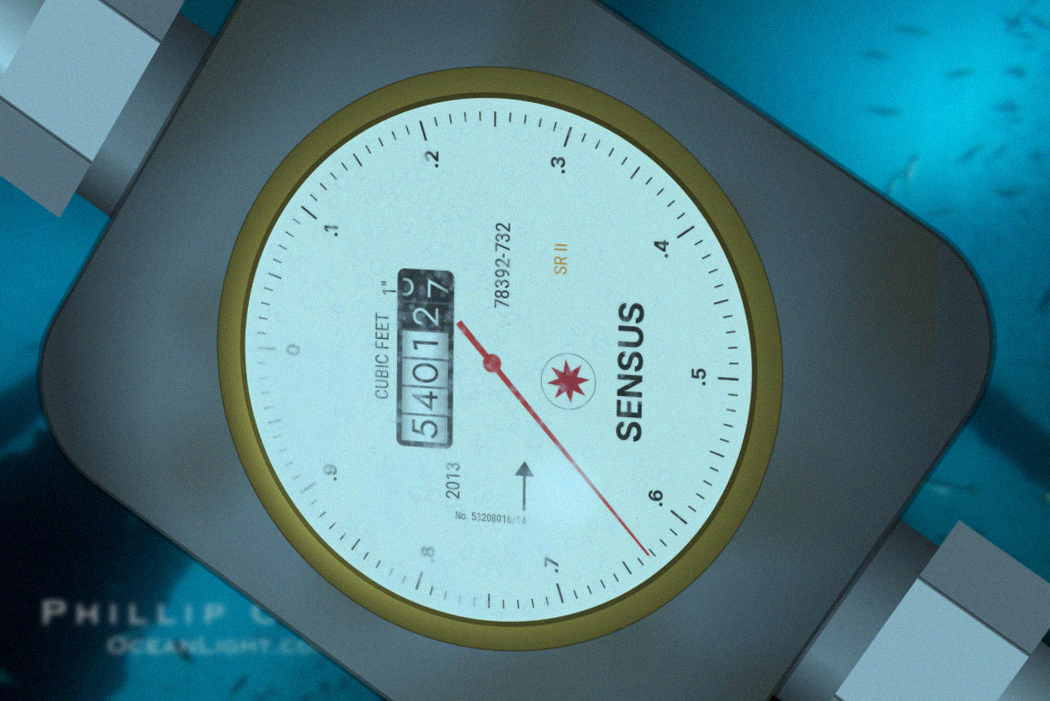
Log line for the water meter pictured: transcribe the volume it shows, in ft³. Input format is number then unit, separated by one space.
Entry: 540126.63 ft³
